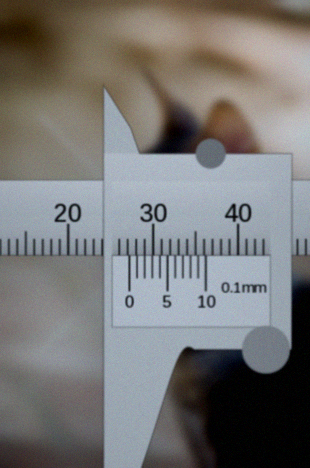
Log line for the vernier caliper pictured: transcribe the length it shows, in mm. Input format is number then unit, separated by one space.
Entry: 27.2 mm
